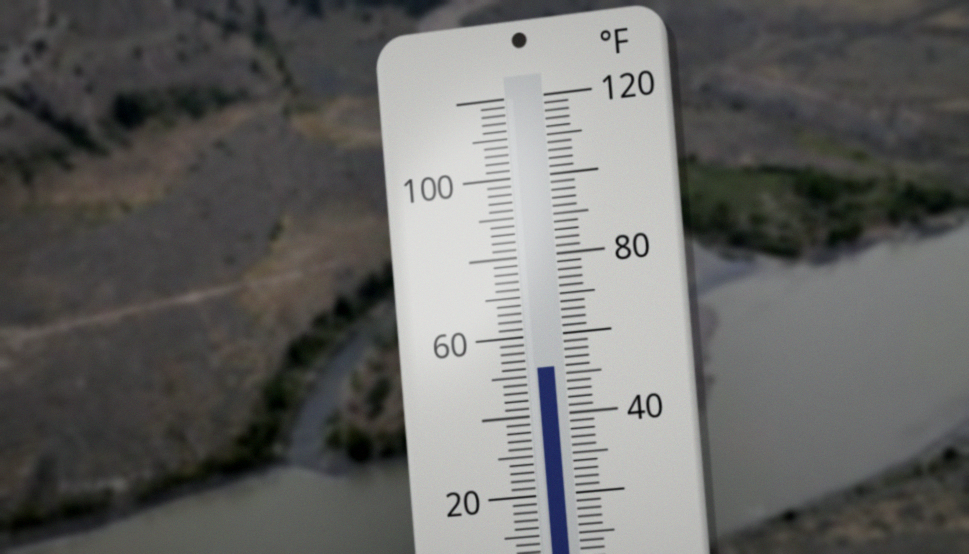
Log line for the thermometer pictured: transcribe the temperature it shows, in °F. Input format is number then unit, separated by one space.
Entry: 52 °F
